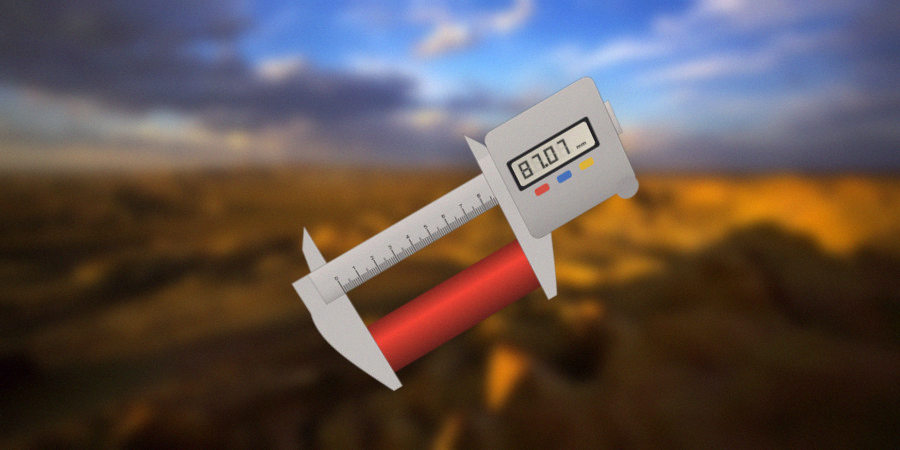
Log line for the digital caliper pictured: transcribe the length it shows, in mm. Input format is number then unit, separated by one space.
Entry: 87.07 mm
